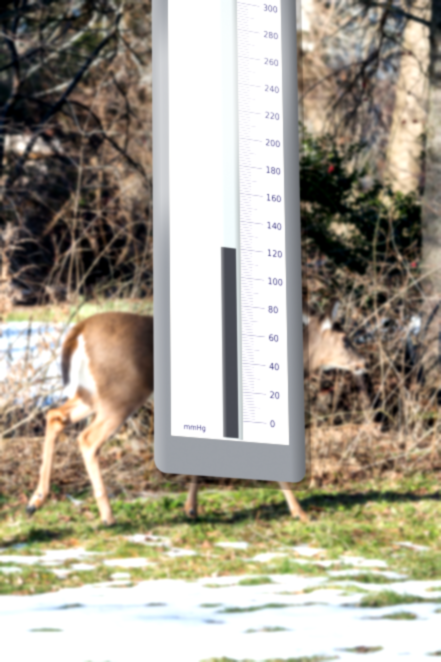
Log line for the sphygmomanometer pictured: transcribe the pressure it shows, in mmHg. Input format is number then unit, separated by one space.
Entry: 120 mmHg
